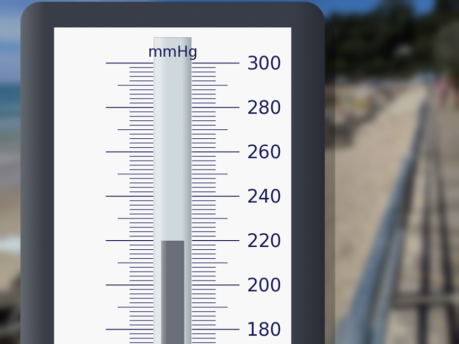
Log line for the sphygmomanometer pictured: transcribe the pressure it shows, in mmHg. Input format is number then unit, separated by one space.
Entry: 220 mmHg
